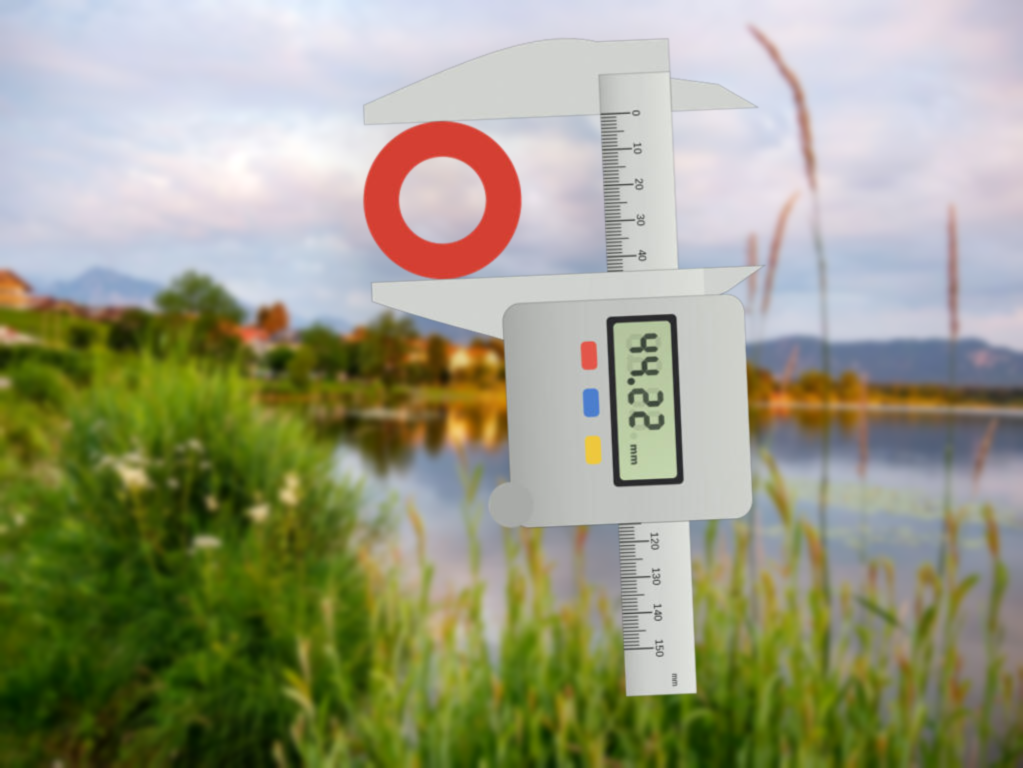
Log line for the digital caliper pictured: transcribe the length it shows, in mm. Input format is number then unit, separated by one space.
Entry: 44.22 mm
